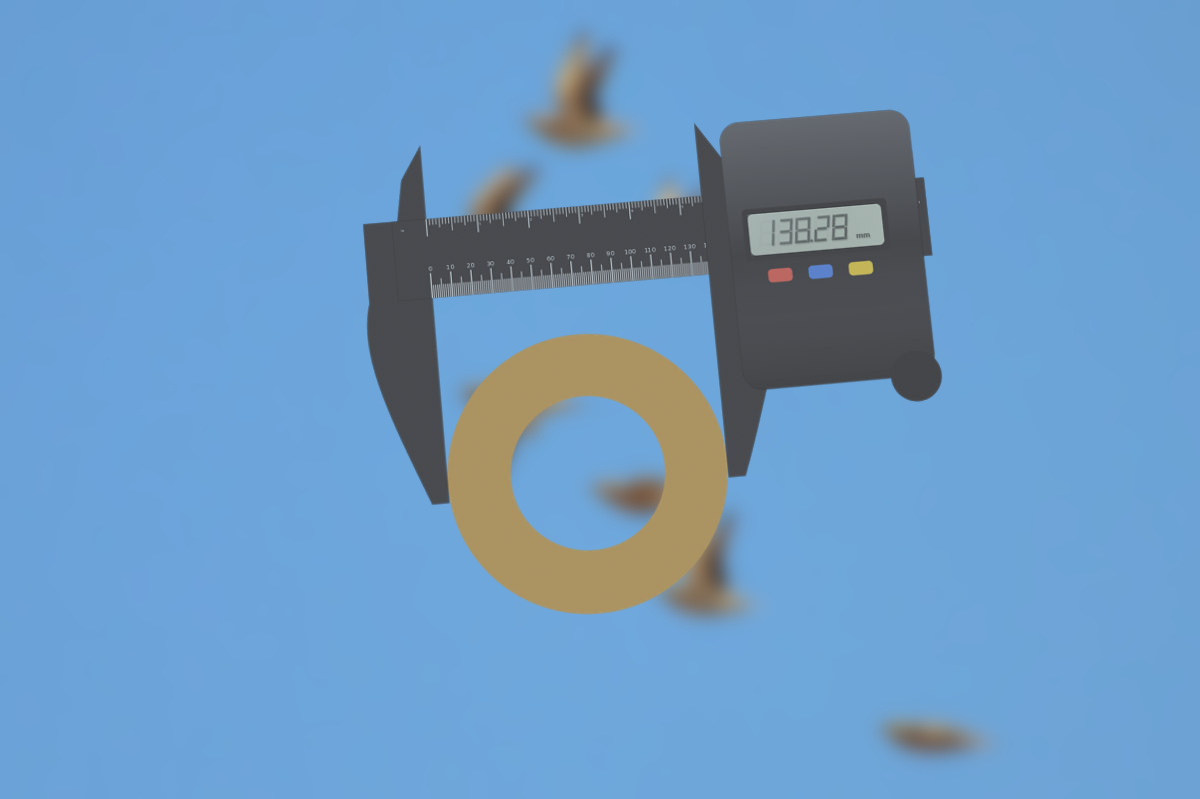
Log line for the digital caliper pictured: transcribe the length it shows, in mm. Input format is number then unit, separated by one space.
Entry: 138.28 mm
